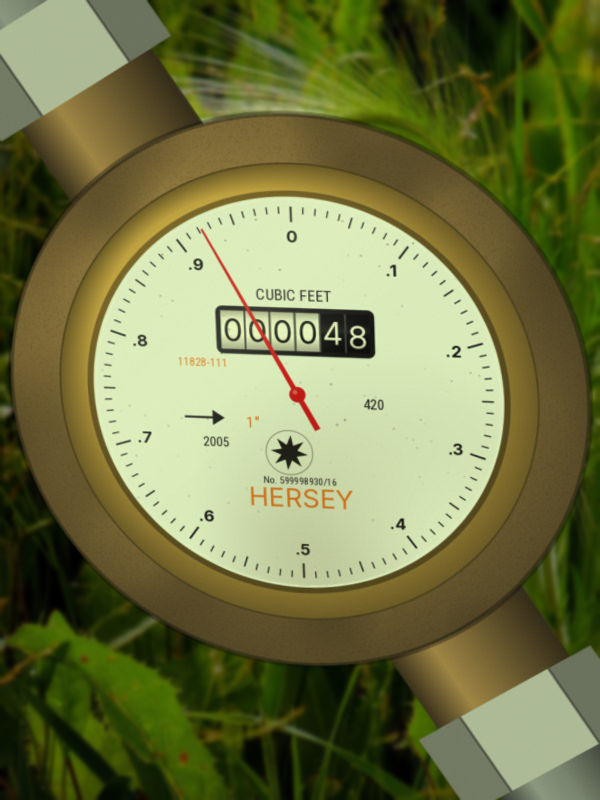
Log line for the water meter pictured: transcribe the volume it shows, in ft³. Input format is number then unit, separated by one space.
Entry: 47.92 ft³
